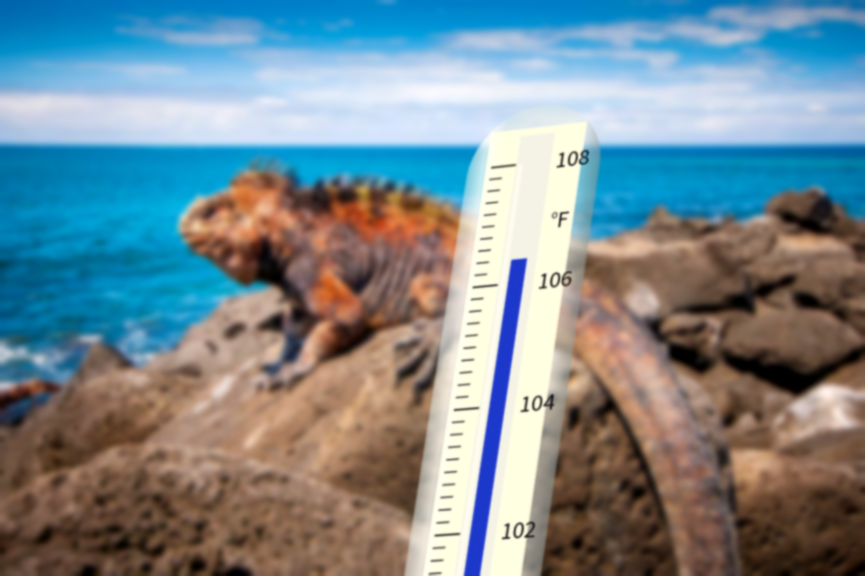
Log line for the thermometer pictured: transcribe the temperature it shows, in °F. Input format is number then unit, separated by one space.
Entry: 106.4 °F
